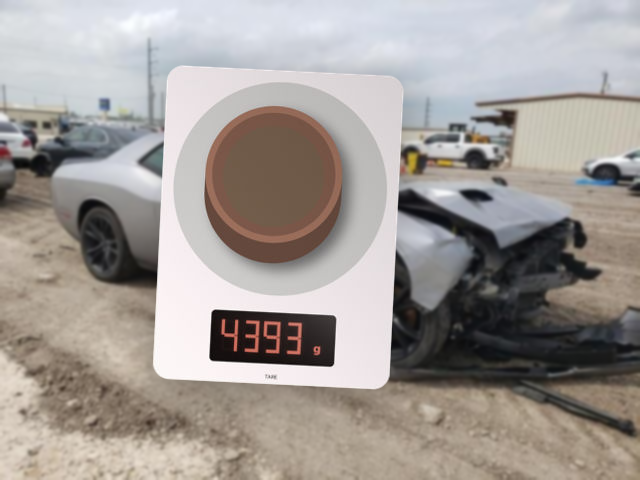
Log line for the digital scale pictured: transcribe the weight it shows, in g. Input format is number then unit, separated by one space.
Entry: 4393 g
